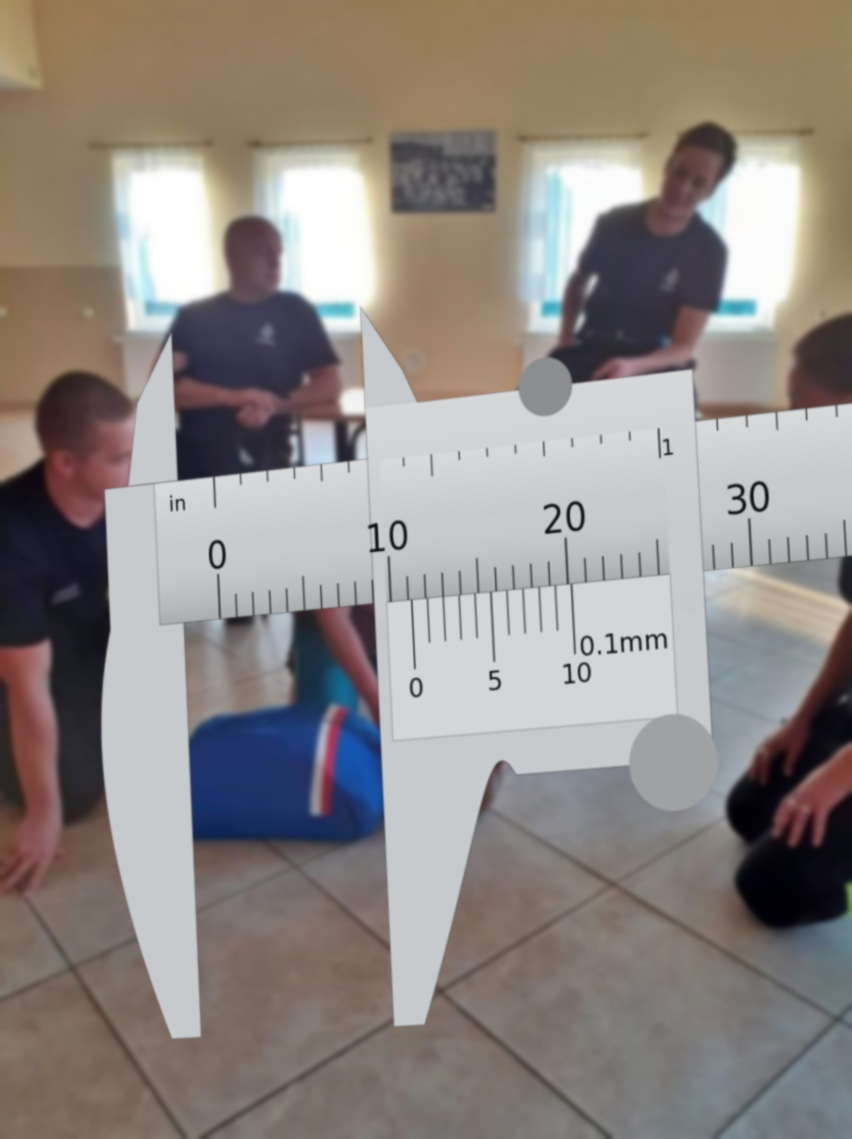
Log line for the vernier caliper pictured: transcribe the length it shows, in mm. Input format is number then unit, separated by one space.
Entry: 11.2 mm
